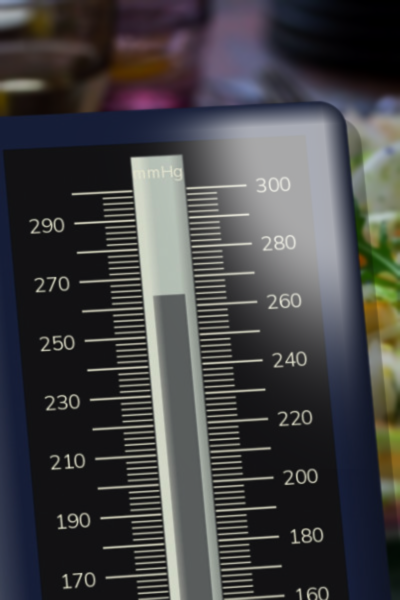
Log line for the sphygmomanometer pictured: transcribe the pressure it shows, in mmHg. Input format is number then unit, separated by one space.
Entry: 264 mmHg
